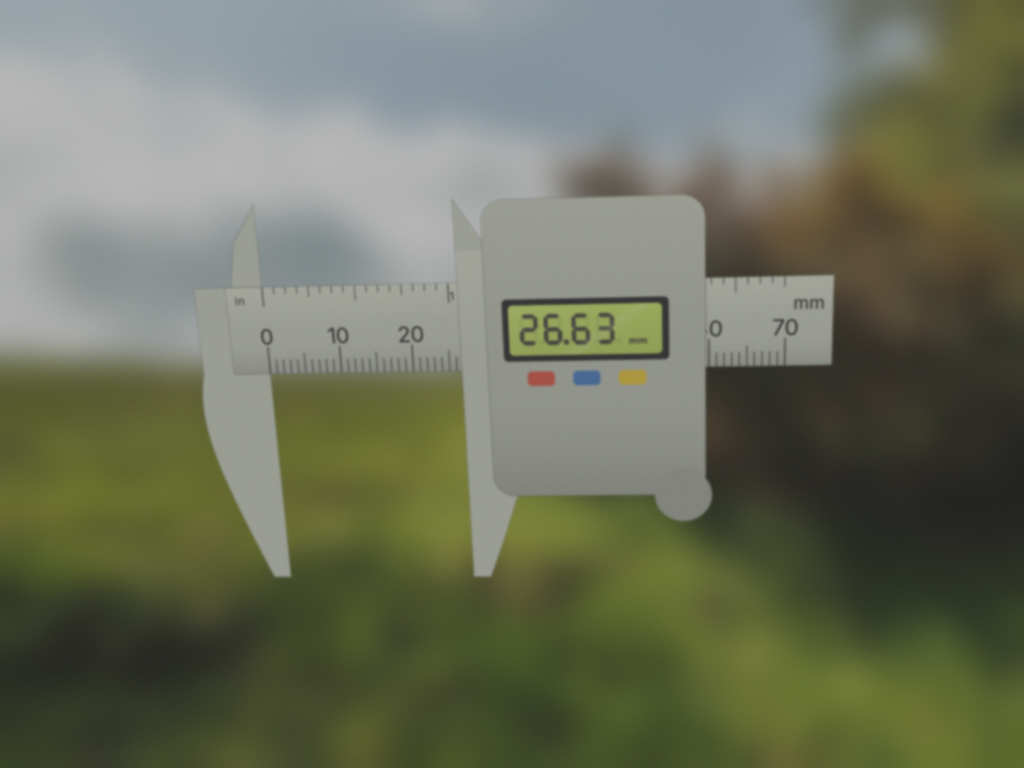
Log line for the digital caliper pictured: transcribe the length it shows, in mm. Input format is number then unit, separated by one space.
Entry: 26.63 mm
